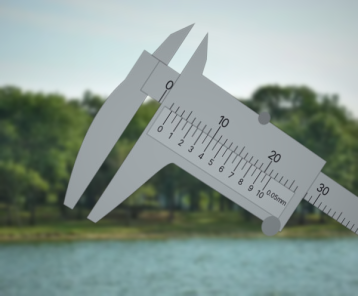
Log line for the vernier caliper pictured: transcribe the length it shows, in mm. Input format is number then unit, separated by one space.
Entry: 2.4 mm
